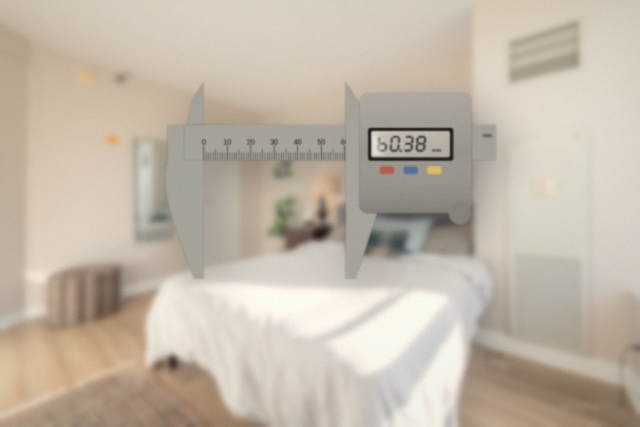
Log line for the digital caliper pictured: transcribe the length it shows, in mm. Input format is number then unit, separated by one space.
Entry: 60.38 mm
